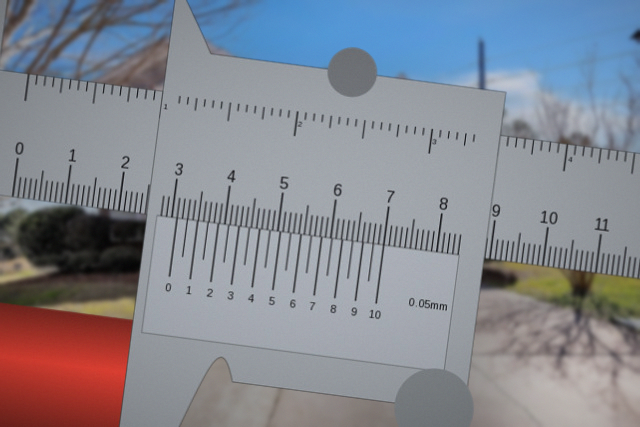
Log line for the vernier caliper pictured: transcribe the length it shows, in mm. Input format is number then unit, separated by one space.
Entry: 31.0 mm
